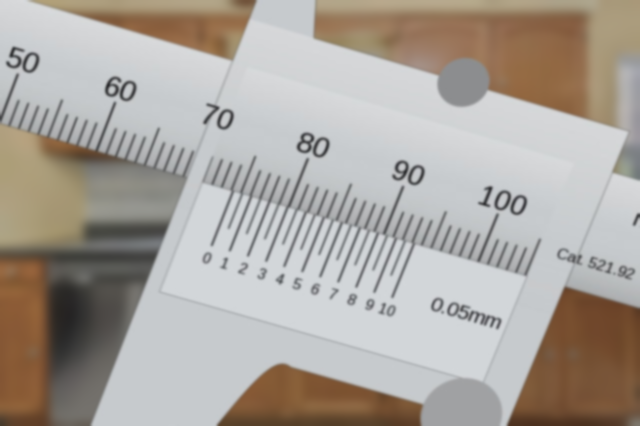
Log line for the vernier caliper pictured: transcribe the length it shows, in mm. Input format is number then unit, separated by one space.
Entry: 74.2 mm
